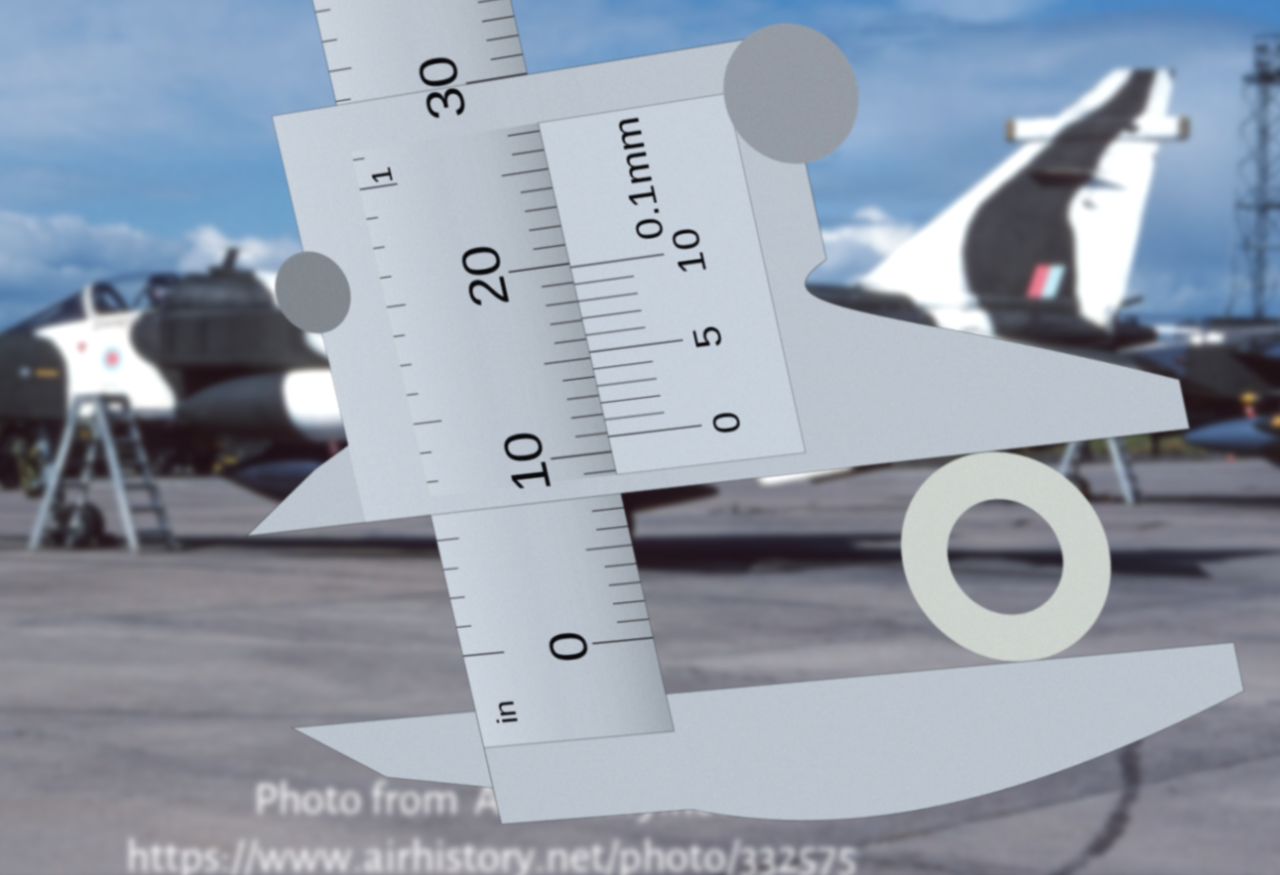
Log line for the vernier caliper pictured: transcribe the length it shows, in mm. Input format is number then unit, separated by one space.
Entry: 10.8 mm
